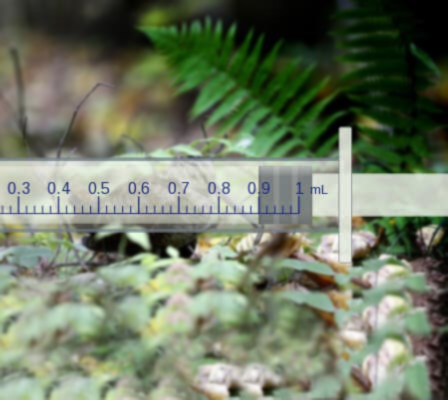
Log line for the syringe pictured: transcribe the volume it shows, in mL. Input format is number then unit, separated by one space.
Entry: 0.9 mL
